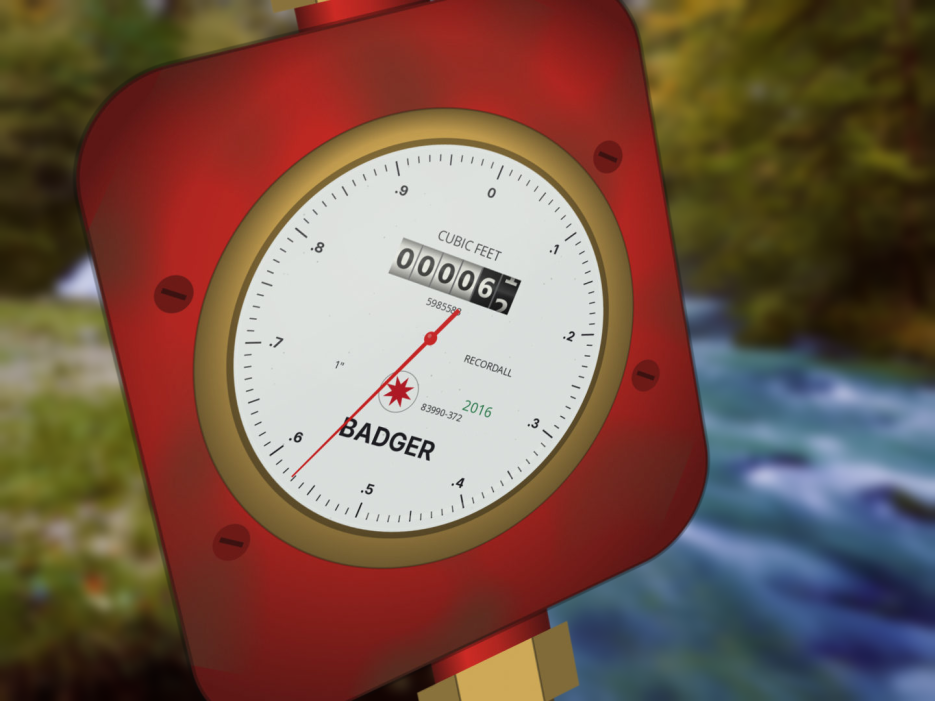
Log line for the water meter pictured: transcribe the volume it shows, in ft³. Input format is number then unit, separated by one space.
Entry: 61.57 ft³
